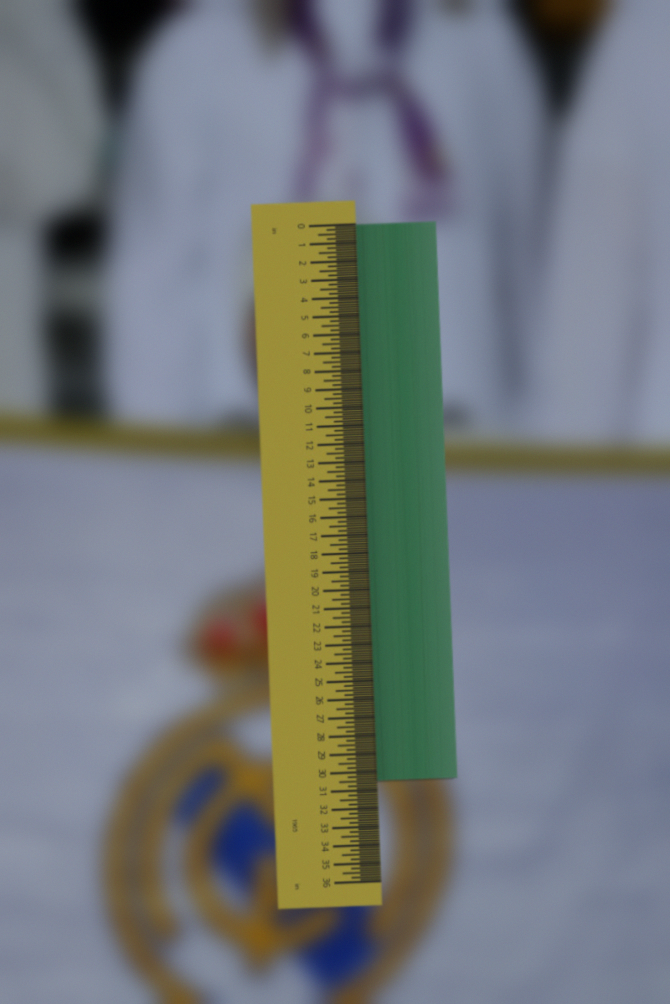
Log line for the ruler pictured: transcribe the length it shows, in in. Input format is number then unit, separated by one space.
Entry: 30.5 in
